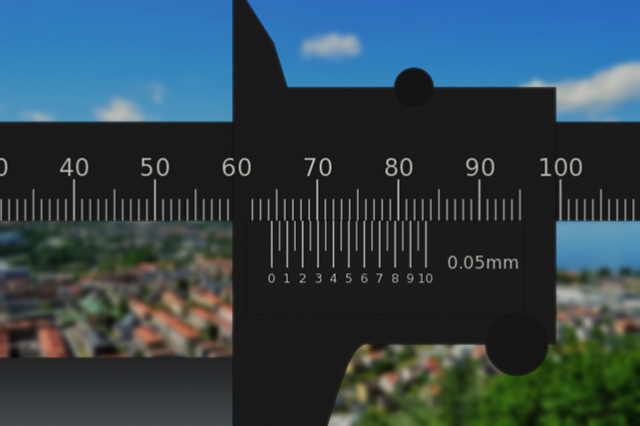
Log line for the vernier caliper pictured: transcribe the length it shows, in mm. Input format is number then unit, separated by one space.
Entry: 64.4 mm
